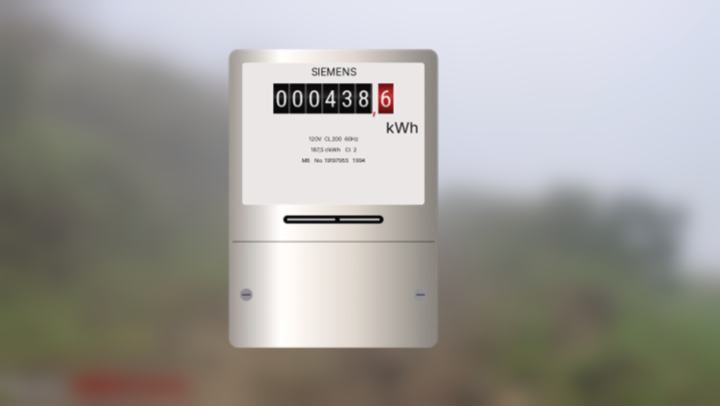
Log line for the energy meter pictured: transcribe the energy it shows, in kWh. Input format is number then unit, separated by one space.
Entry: 438.6 kWh
